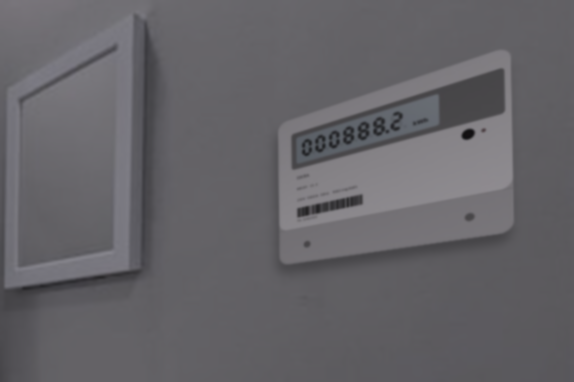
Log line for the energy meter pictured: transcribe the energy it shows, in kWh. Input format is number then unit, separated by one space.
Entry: 888.2 kWh
